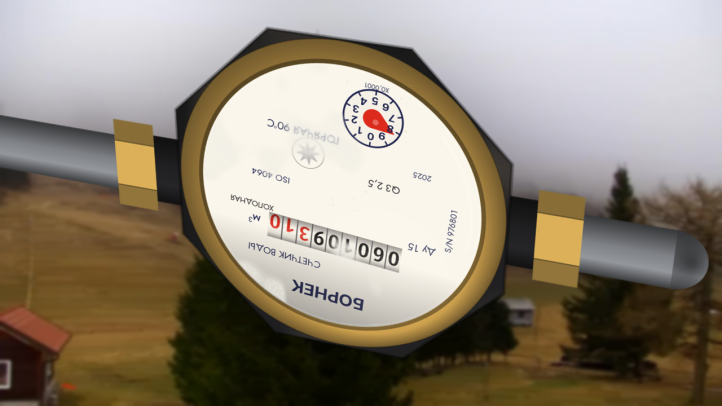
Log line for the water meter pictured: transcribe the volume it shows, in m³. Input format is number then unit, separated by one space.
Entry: 60109.3098 m³
